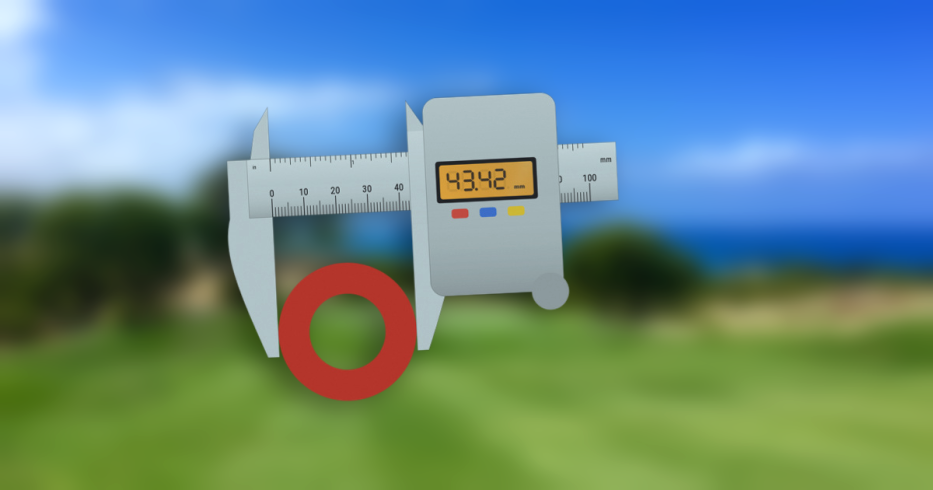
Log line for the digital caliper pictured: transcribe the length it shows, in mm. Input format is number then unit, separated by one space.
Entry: 43.42 mm
